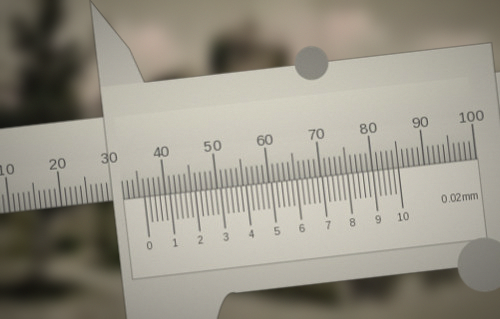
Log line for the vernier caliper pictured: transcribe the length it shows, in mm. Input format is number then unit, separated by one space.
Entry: 36.0 mm
